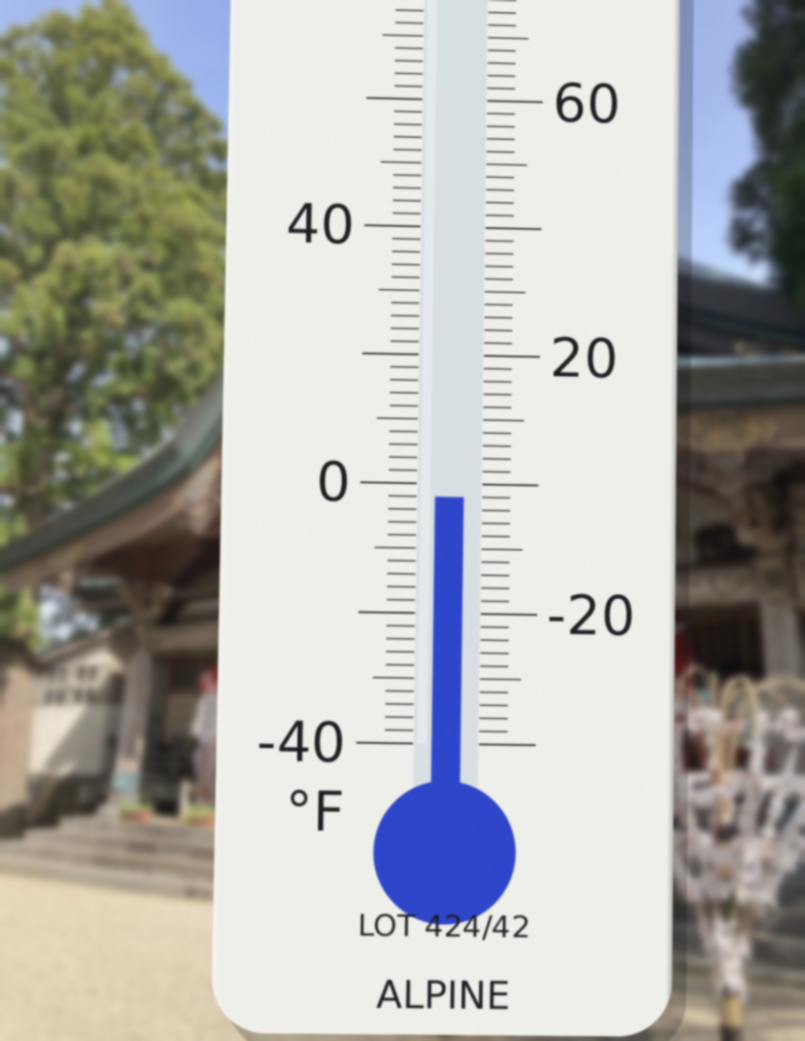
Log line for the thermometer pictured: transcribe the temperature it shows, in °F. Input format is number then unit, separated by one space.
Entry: -2 °F
